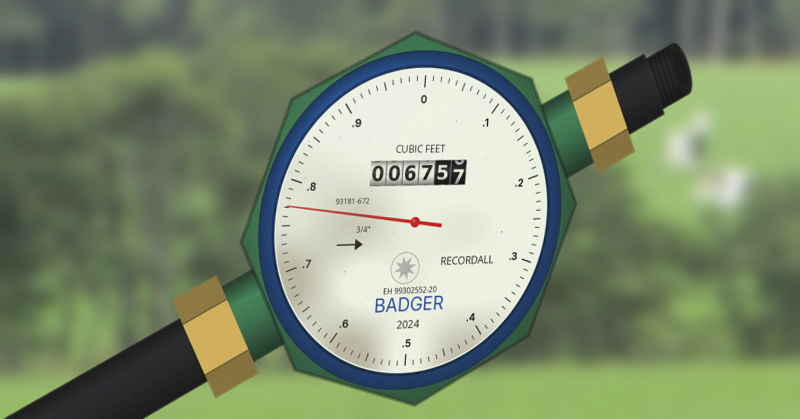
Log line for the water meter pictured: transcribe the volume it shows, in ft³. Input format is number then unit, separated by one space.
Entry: 6756.77 ft³
